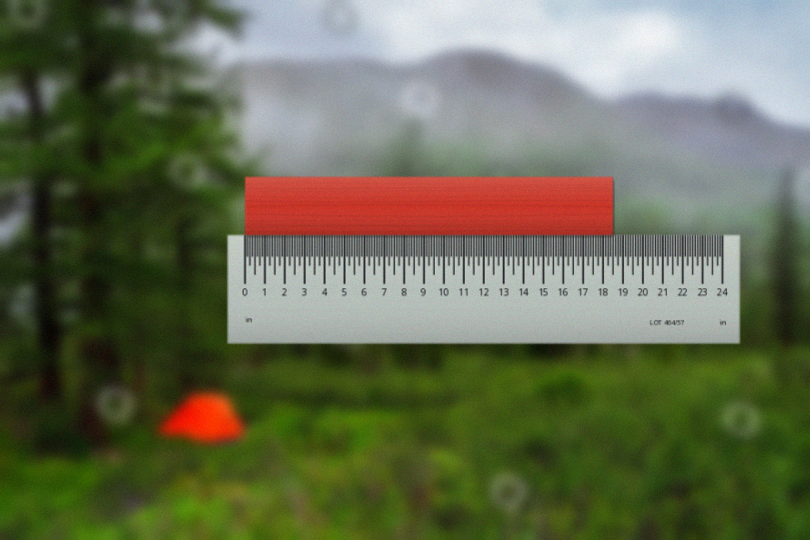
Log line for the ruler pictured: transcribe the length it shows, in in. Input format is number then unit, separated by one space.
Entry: 18.5 in
